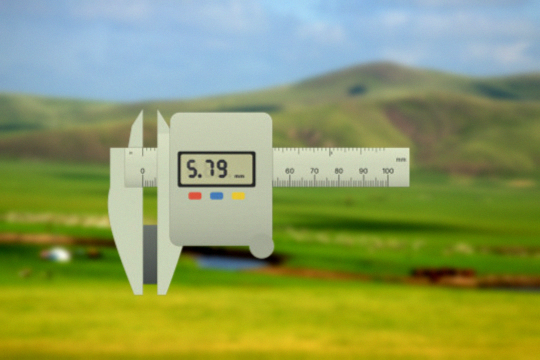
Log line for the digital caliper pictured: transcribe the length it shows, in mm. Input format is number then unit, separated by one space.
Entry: 5.79 mm
